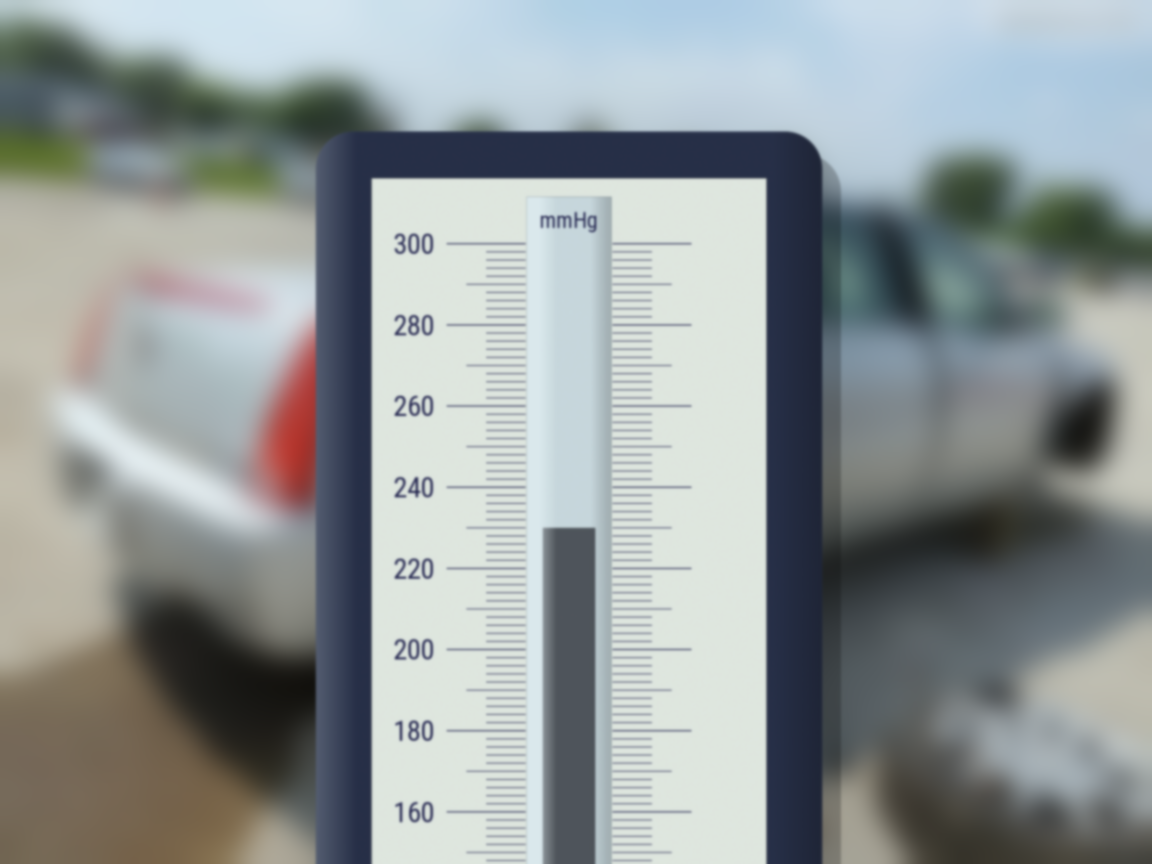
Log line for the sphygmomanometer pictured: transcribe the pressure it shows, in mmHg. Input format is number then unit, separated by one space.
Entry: 230 mmHg
